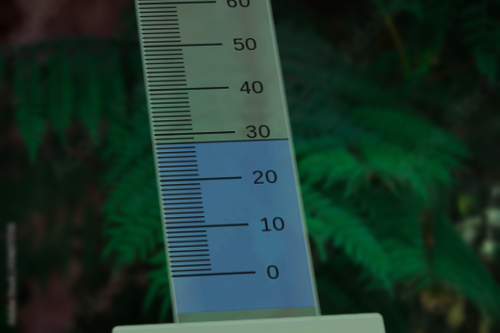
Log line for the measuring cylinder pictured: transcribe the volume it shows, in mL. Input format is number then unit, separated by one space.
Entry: 28 mL
